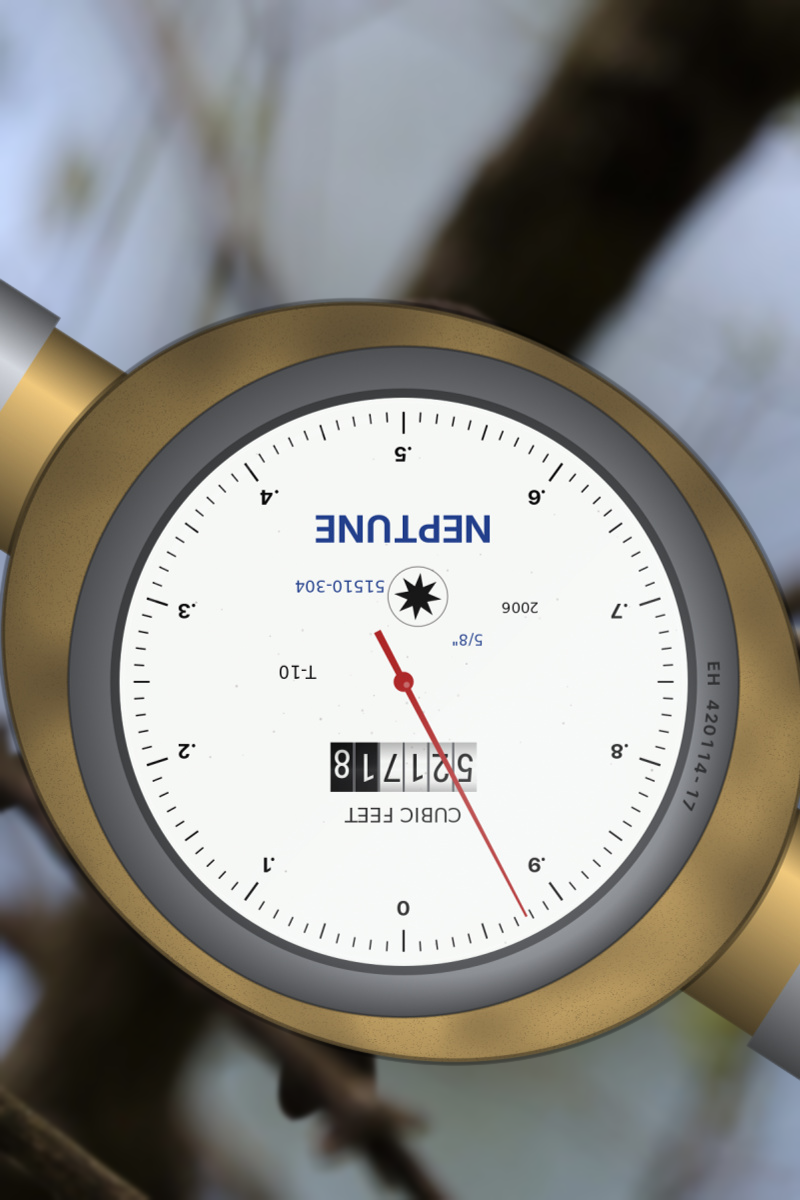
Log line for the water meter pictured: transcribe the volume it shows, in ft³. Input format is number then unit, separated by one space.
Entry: 521717.92 ft³
